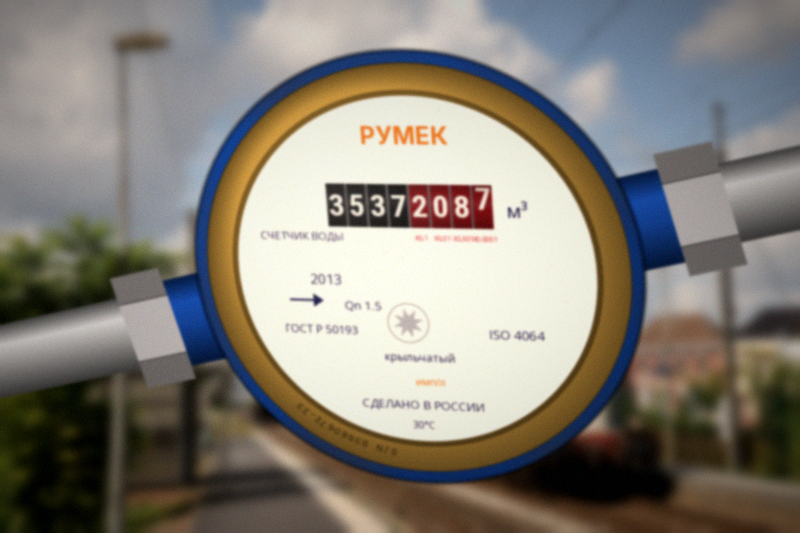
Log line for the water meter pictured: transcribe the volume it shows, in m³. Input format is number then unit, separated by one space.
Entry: 3537.2087 m³
